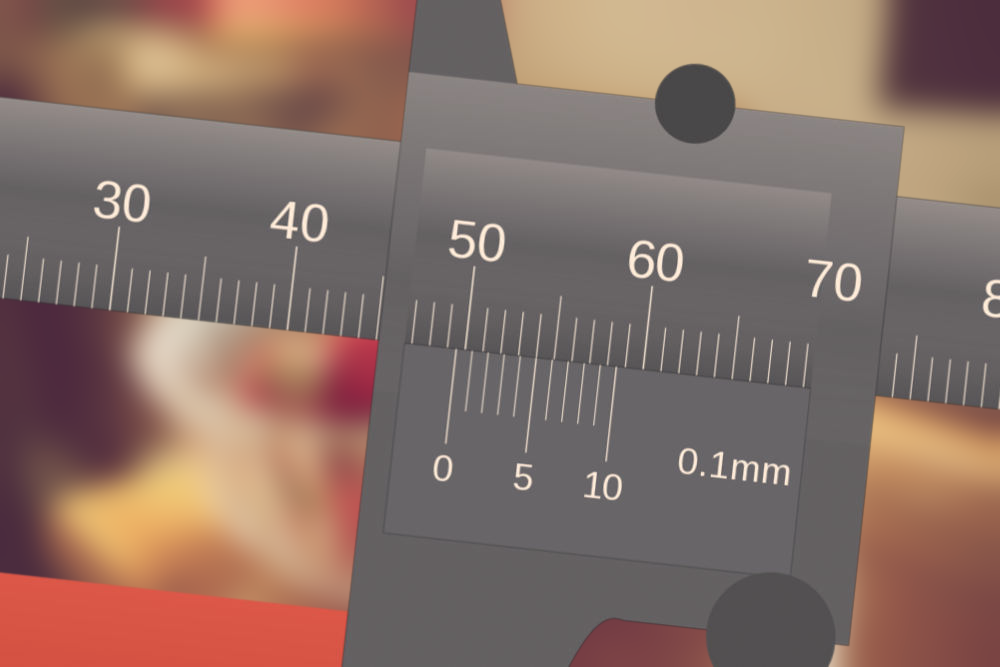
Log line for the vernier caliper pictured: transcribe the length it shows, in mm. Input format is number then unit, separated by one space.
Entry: 49.5 mm
